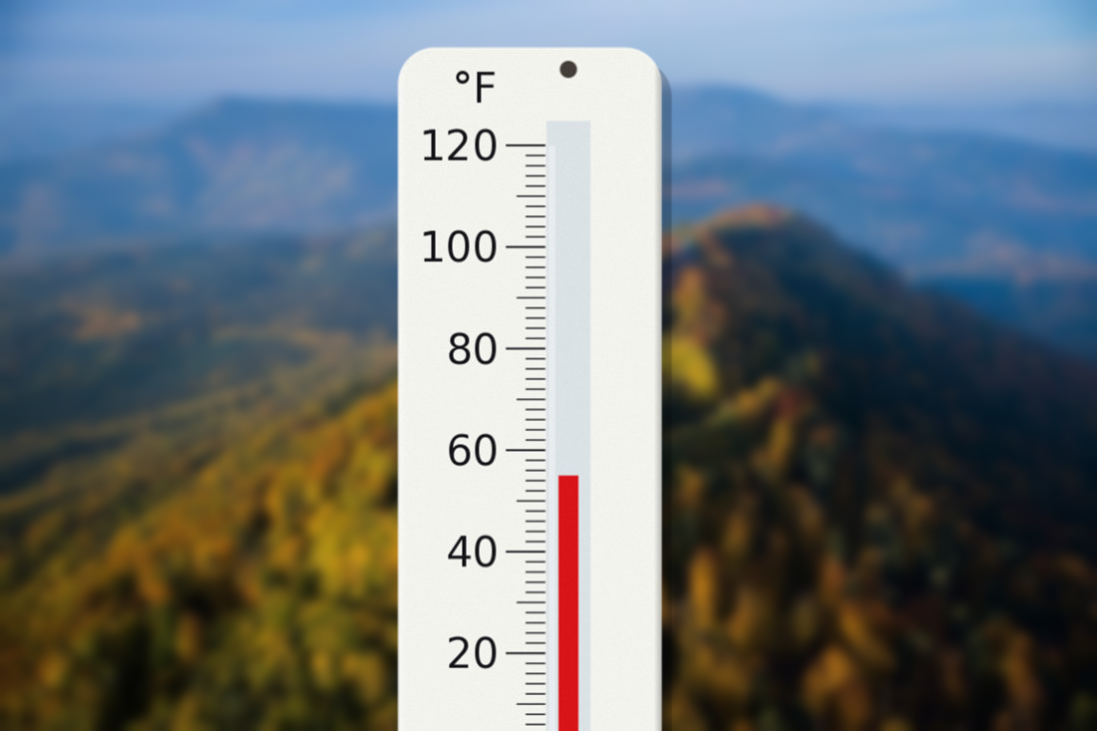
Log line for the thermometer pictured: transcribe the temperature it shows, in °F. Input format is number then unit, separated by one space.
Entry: 55 °F
